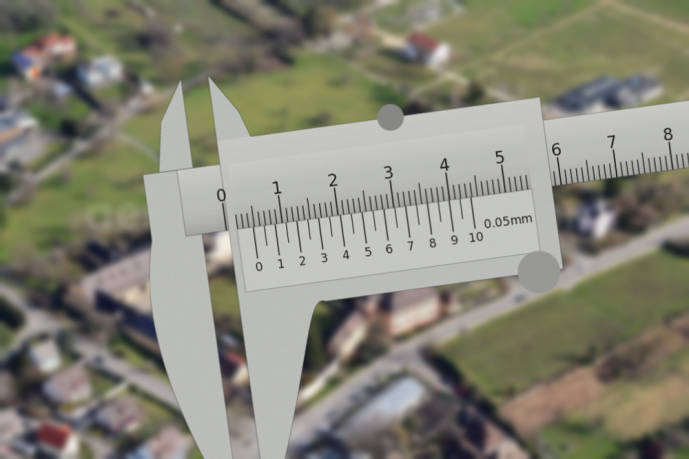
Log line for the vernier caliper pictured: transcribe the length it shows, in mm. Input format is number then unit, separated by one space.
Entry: 4.8 mm
